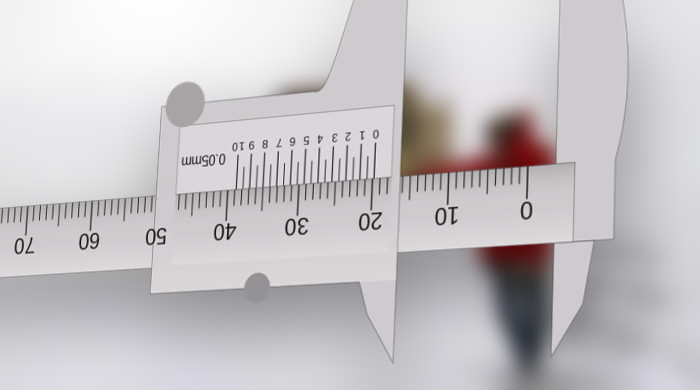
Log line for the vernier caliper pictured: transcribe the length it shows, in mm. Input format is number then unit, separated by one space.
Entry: 19.8 mm
